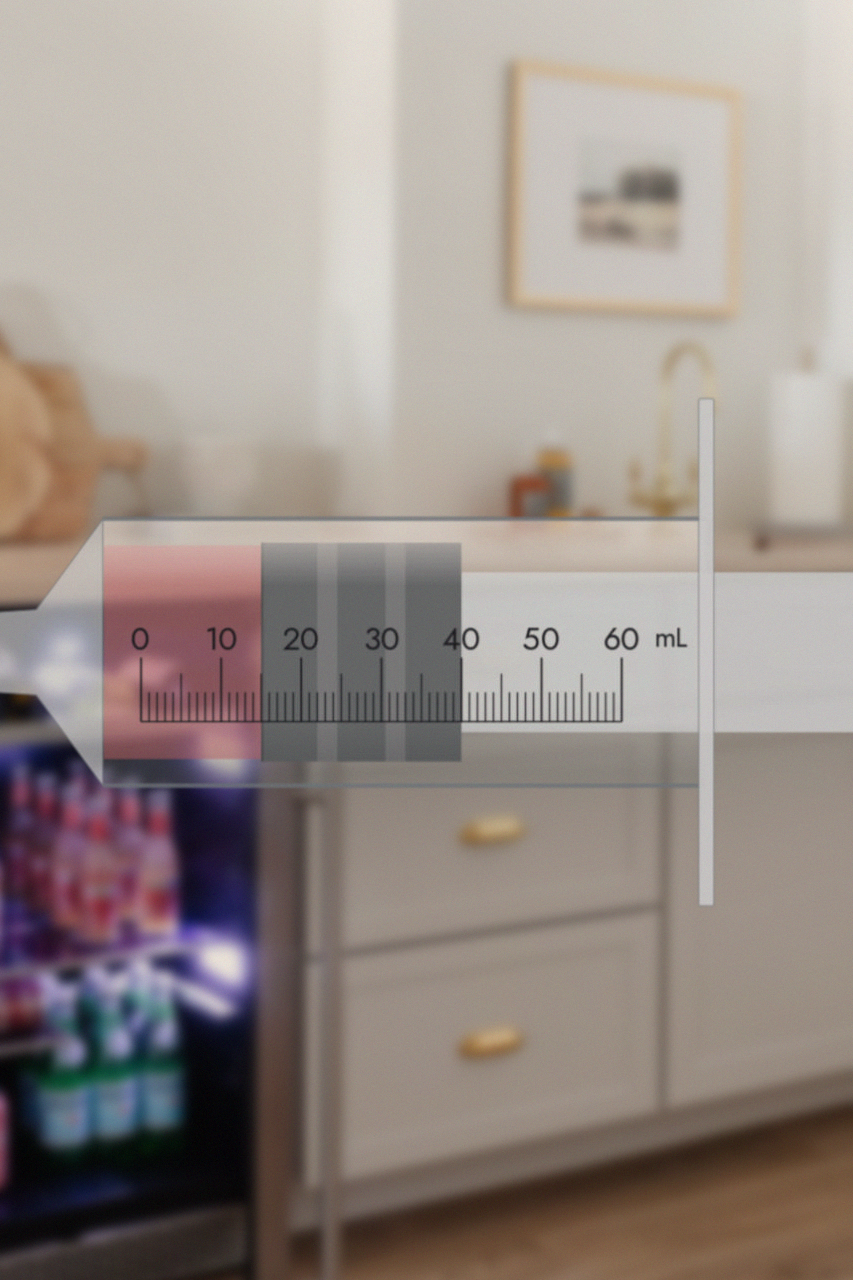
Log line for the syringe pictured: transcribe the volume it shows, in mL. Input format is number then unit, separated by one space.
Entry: 15 mL
